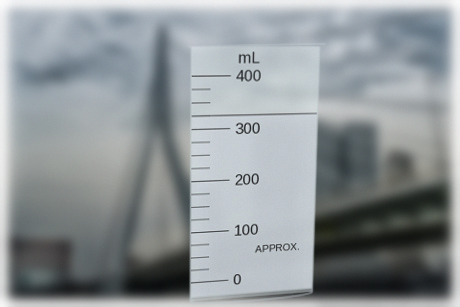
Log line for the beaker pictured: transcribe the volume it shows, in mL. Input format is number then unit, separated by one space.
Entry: 325 mL
